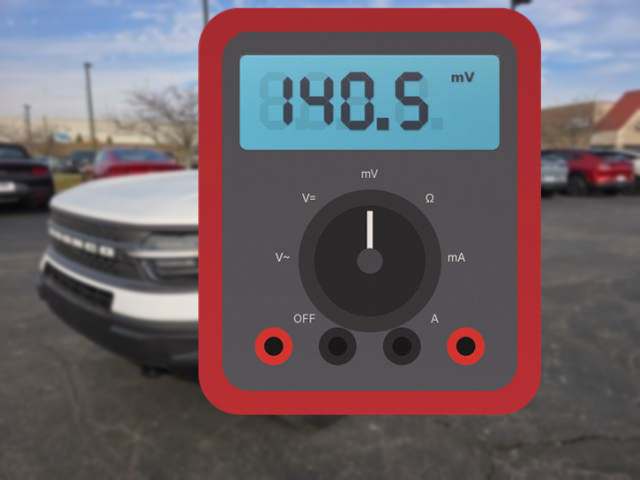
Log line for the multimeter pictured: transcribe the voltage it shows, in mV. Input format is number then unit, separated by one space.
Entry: 140.5 mV
